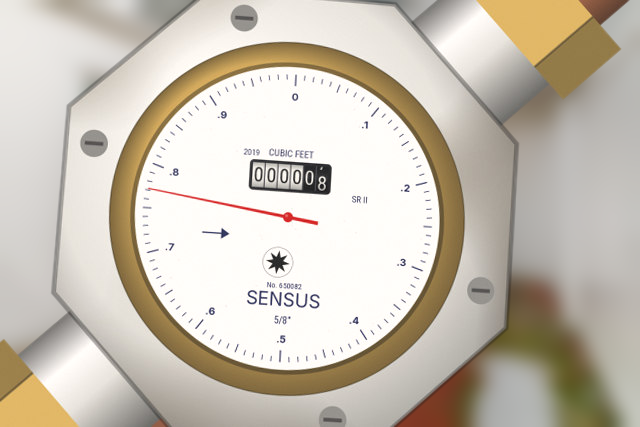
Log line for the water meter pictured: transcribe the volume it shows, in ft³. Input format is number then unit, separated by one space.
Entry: 7.77 ft³
